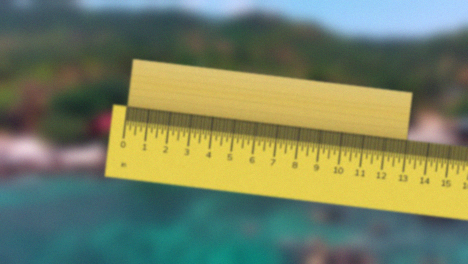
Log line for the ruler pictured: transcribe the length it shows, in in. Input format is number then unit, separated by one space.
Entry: 13 in
